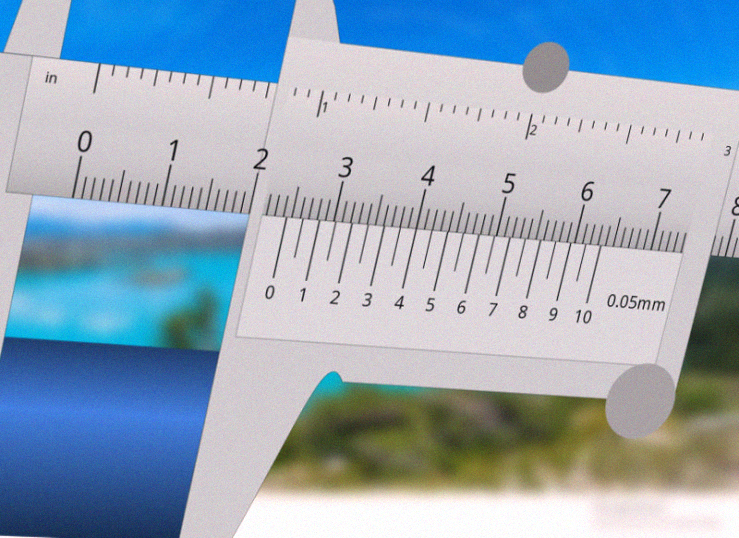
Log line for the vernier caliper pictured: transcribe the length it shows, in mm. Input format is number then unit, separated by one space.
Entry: 24.4 mm
